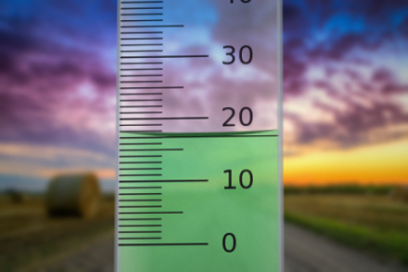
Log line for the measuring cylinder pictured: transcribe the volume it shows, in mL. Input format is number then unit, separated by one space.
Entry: 17 mL
